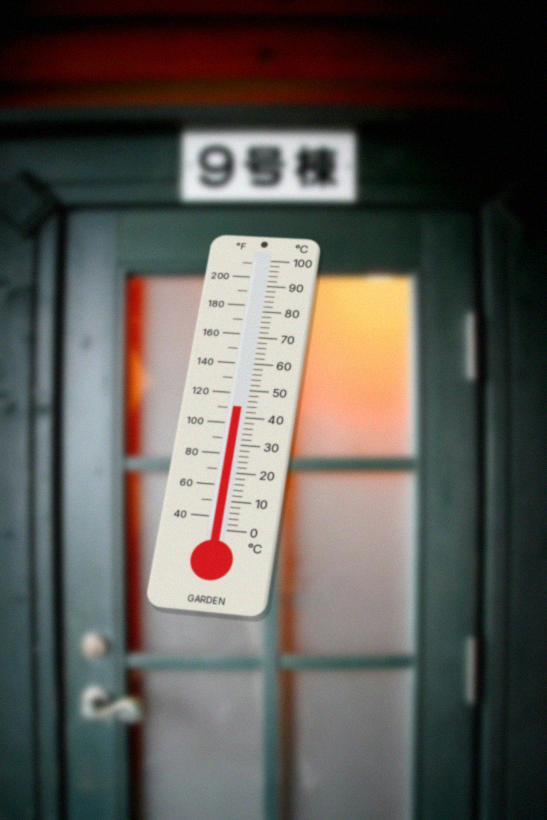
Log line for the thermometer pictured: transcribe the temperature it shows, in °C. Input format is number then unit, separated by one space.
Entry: 44 °C
